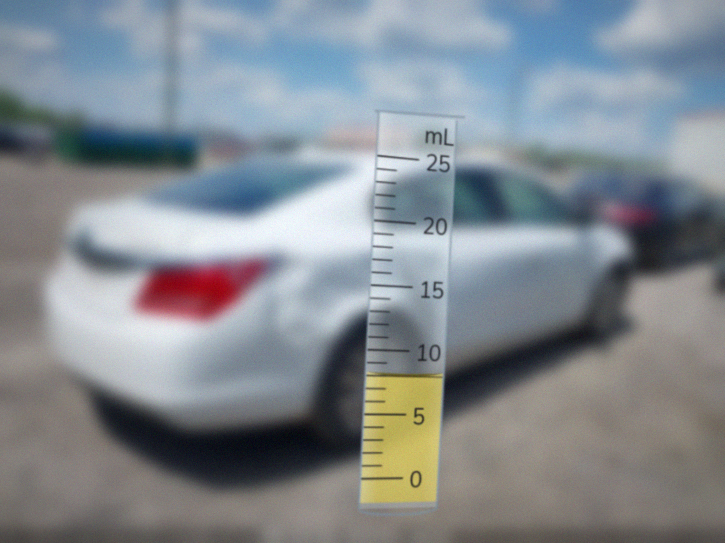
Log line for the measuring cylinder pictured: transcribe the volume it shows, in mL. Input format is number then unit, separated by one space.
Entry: 8 mL
